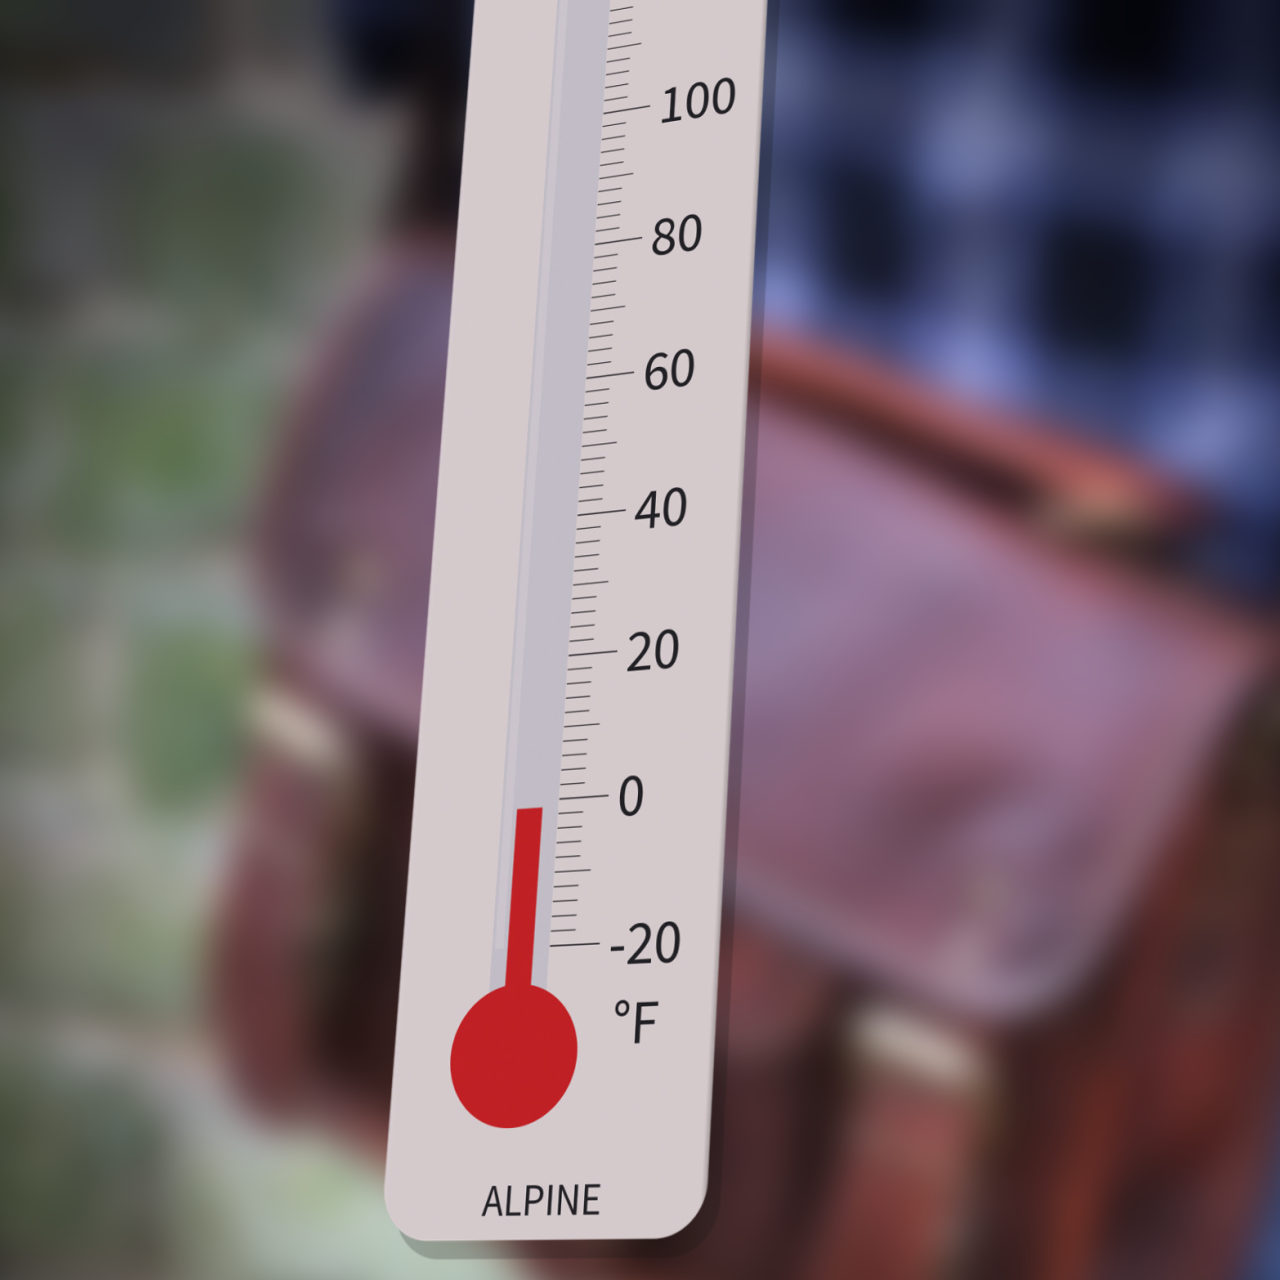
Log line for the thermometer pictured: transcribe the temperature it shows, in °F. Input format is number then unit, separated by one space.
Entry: -1 °F
